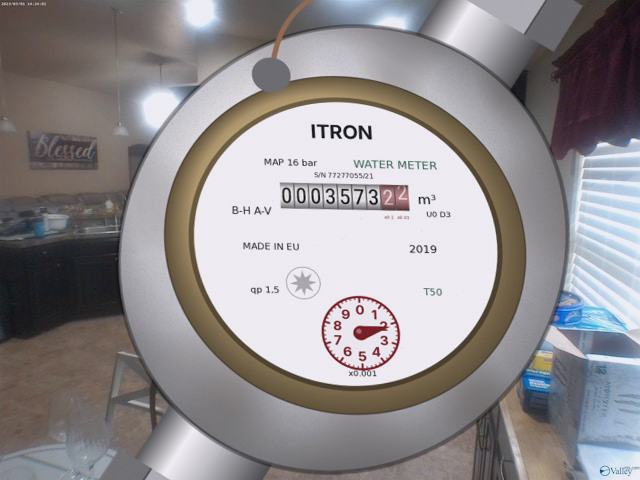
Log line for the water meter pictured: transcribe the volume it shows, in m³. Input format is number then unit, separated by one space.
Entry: 3573.222 m³
